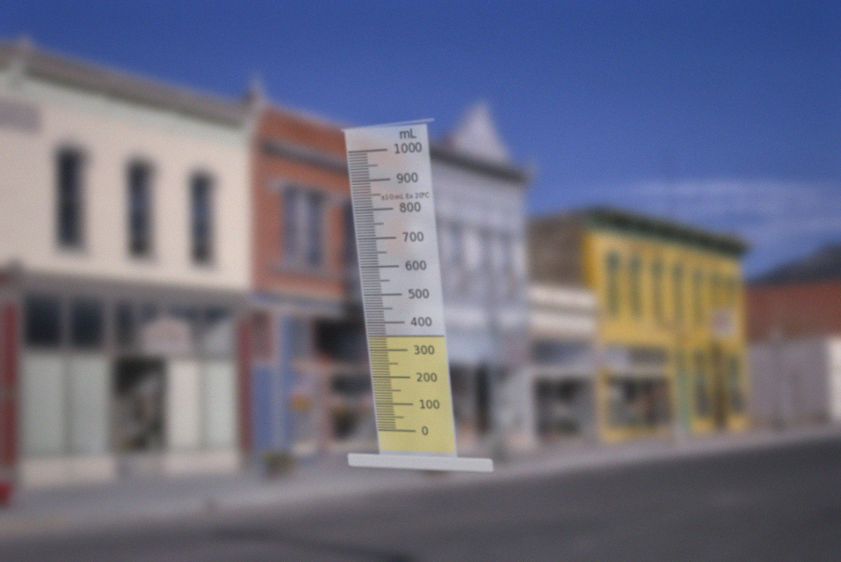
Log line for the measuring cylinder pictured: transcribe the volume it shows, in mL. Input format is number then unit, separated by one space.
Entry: 350 mL
